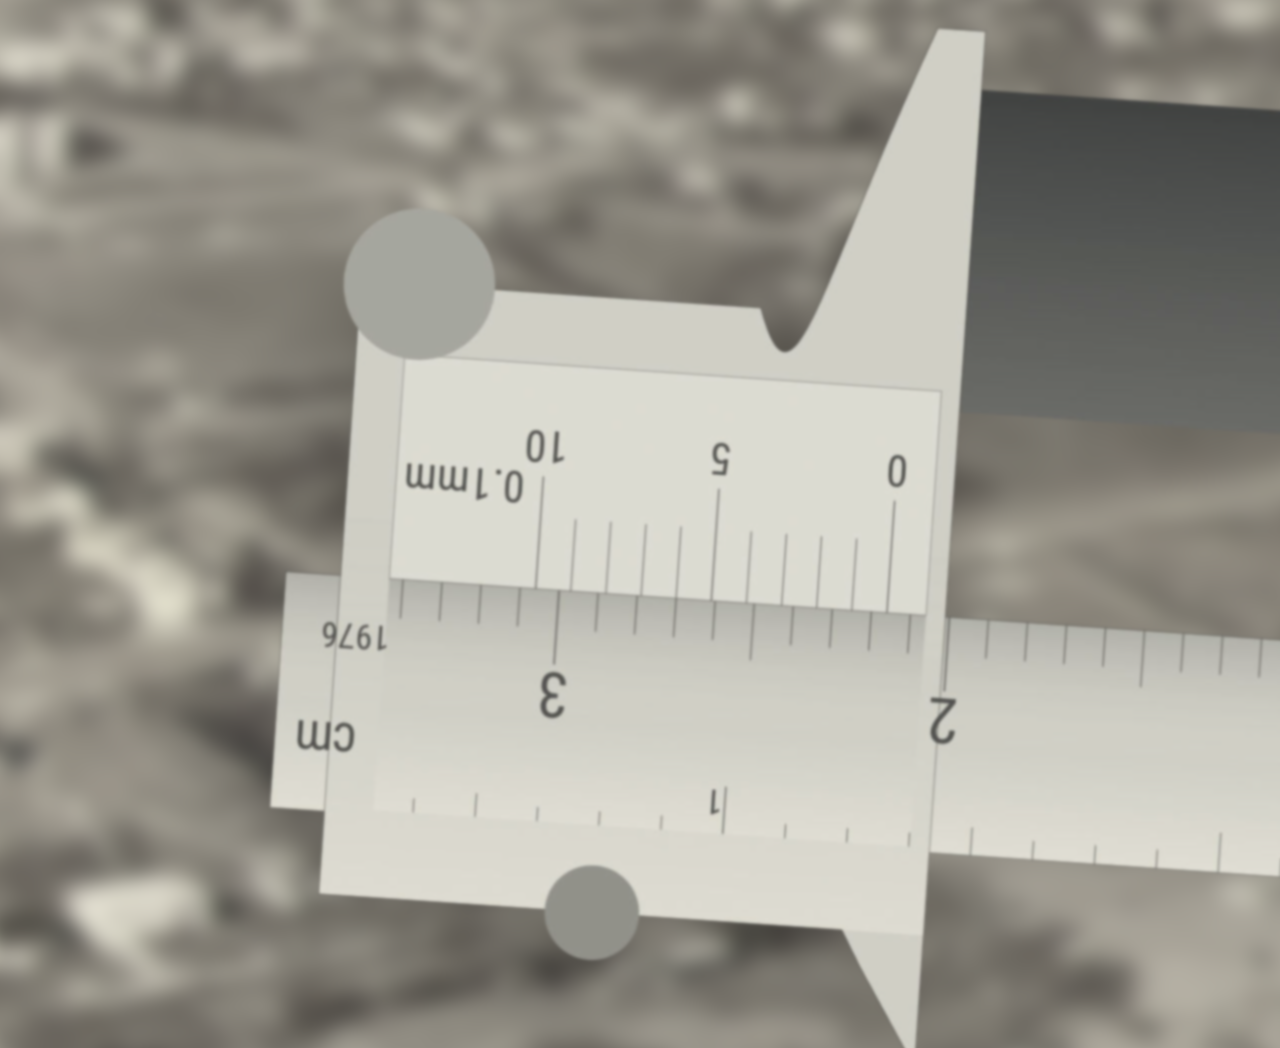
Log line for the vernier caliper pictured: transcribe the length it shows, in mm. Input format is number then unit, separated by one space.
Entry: 21.6 mm
